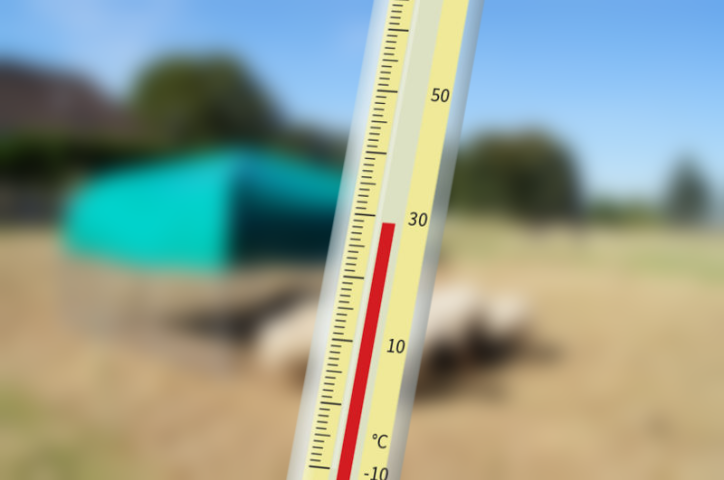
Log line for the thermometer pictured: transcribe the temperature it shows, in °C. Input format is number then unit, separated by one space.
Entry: 29 °C
